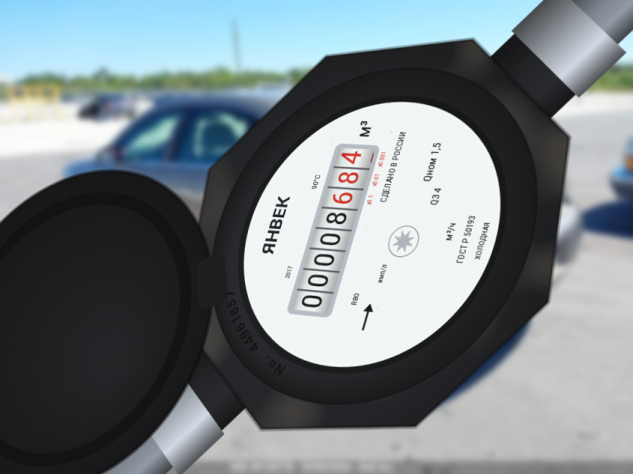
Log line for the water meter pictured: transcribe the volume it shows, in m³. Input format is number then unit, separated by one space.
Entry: 8.684 m³
